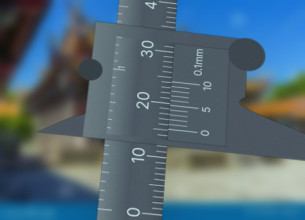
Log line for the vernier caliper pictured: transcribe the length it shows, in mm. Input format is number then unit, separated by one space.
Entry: 15.2 mm
